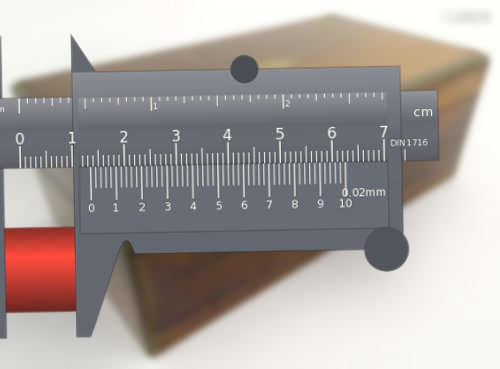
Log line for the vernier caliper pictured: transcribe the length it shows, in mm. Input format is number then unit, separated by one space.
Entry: 13.5 mm
